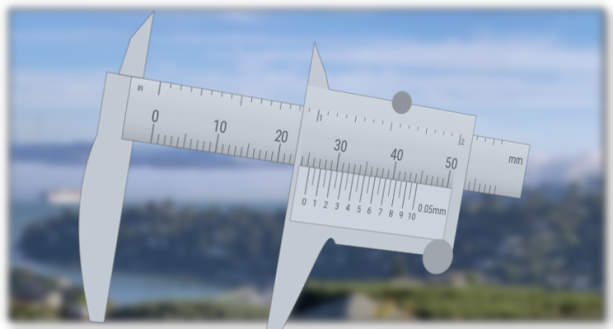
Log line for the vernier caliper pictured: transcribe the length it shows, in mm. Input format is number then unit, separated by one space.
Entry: 25.4 mm
